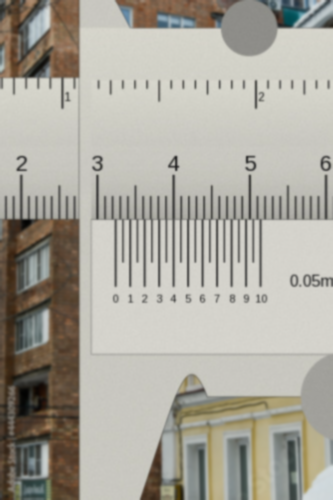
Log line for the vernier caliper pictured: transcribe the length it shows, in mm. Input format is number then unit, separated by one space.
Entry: 32.4 mm
